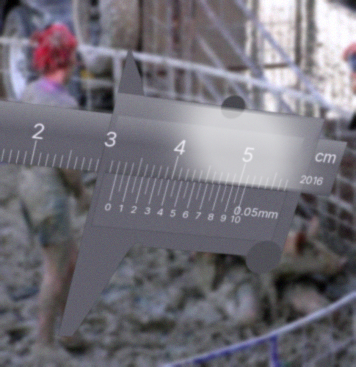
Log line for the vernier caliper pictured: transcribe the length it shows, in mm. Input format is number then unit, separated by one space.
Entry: 32.0 mm
